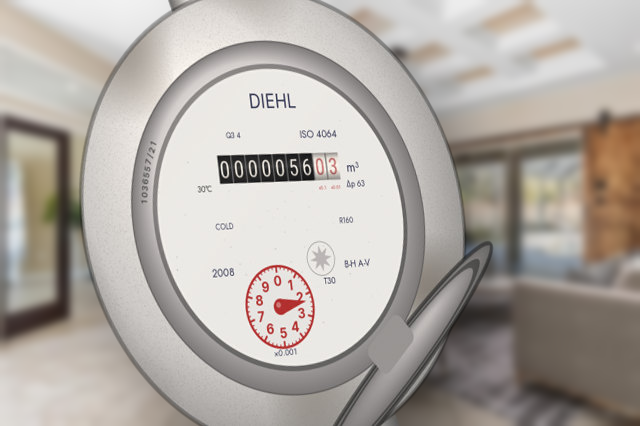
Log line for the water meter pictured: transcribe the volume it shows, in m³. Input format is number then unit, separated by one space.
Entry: 56.032 m³
